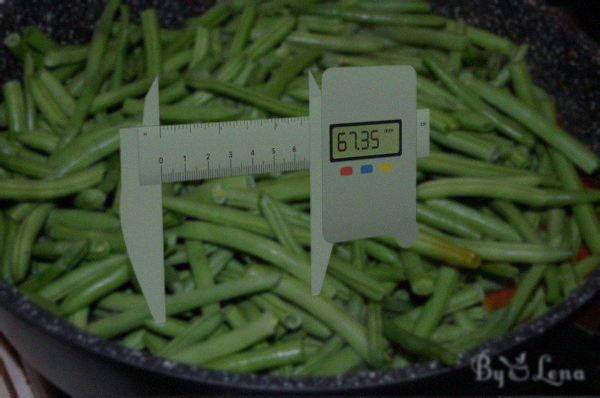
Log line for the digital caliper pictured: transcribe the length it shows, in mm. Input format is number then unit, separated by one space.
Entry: 67.35 mm
